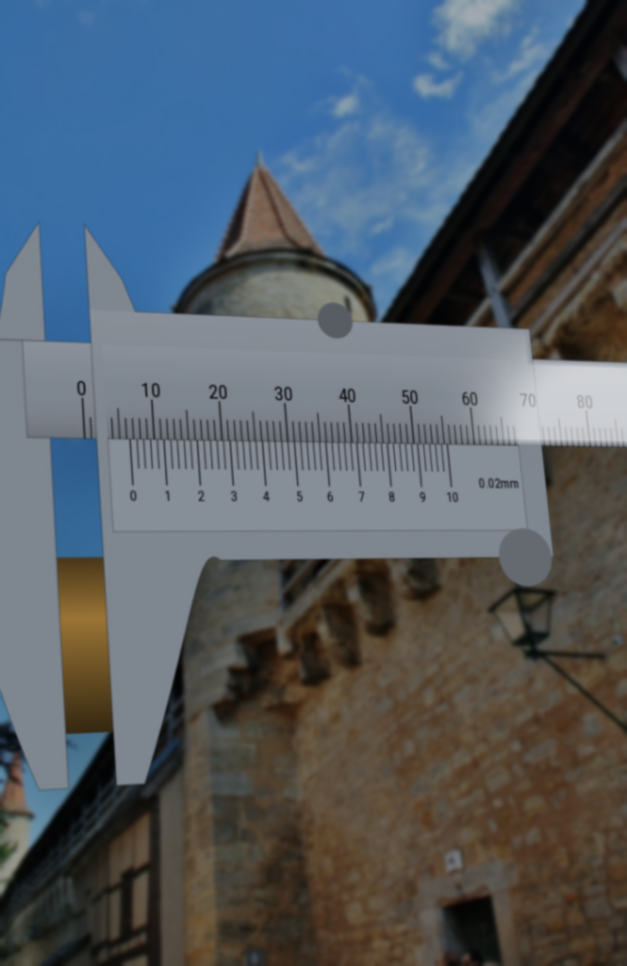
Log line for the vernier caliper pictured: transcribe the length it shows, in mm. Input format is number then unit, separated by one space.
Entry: 6.5 mm
